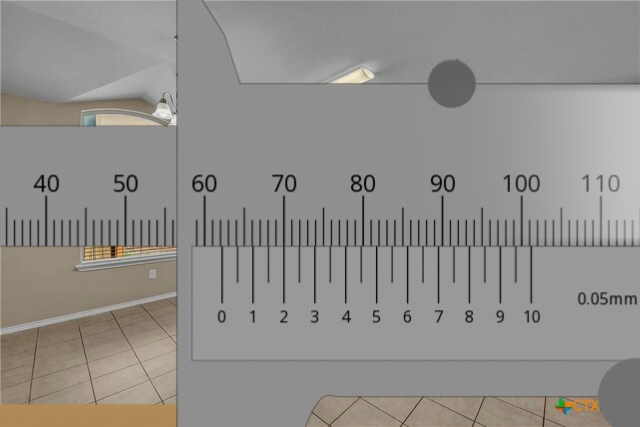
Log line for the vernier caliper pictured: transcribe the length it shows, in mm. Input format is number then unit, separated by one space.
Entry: 62.2 mm
